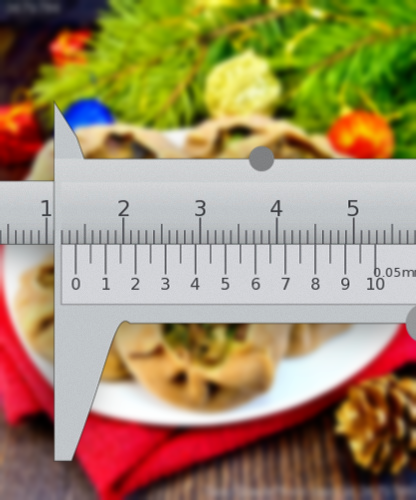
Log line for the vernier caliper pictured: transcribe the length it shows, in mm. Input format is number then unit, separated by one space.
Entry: 13.8 mm
